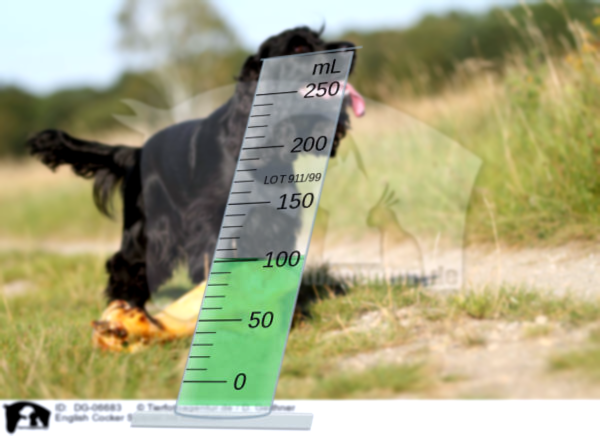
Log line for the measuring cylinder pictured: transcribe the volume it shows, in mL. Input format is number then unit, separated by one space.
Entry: 100 mL
